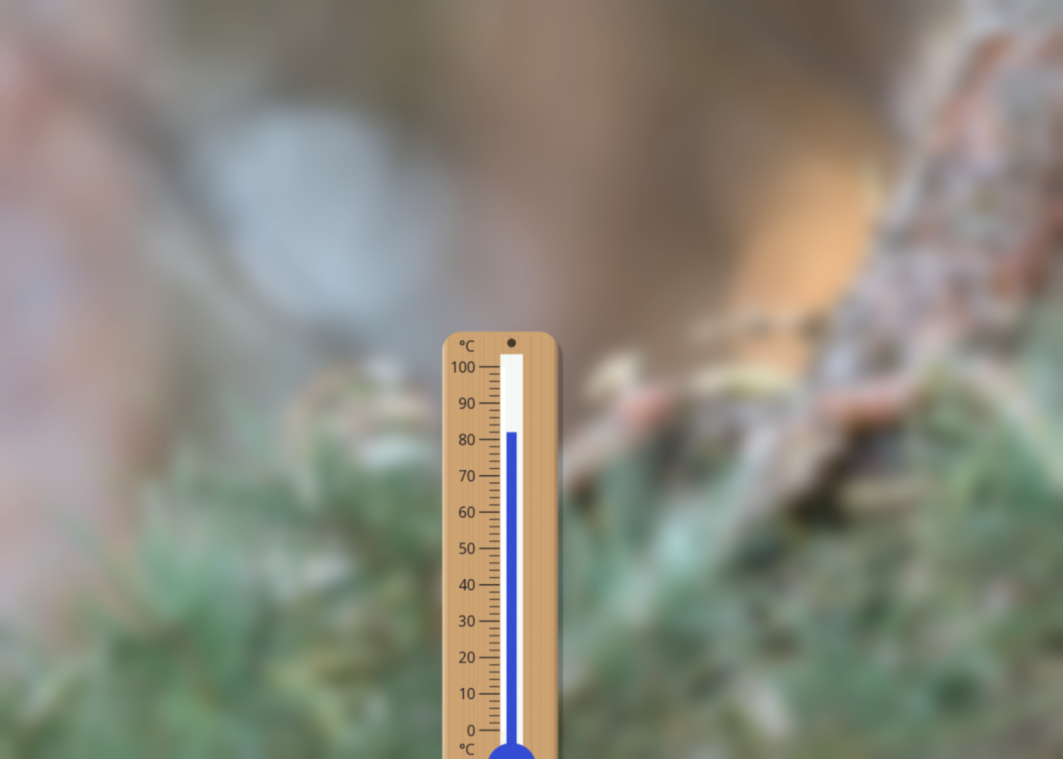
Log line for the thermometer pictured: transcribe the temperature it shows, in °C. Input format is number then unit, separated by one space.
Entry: 82 °C
